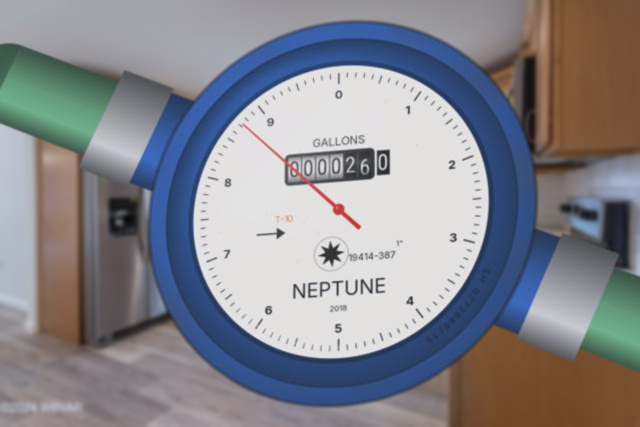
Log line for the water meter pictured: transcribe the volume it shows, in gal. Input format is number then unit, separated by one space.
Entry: 258.7 gal
